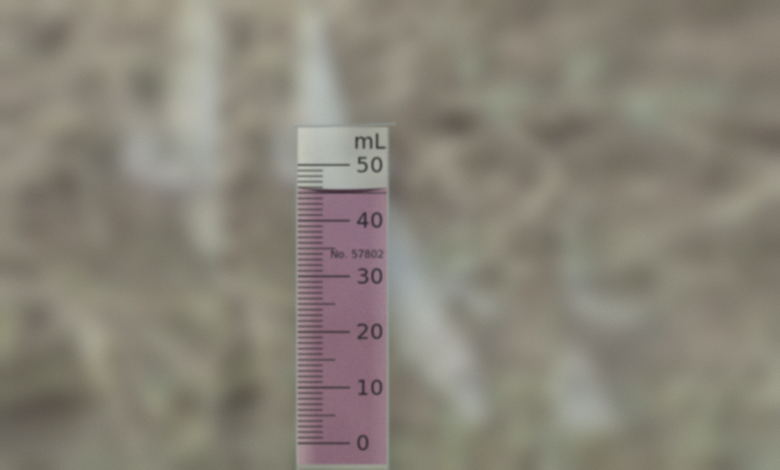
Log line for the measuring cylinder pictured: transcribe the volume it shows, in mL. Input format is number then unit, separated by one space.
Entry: 45 mL
